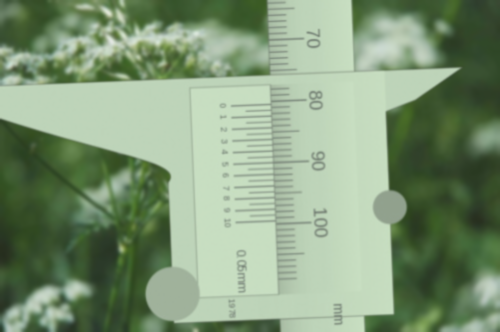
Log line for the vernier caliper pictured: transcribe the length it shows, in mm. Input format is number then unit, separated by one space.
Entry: 80.5 mm
